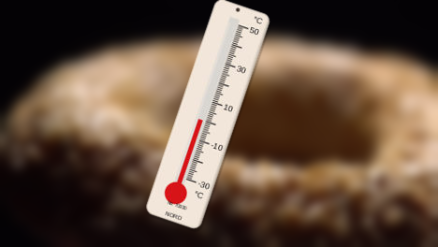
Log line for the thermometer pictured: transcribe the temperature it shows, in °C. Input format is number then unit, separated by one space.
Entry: 0 °C
